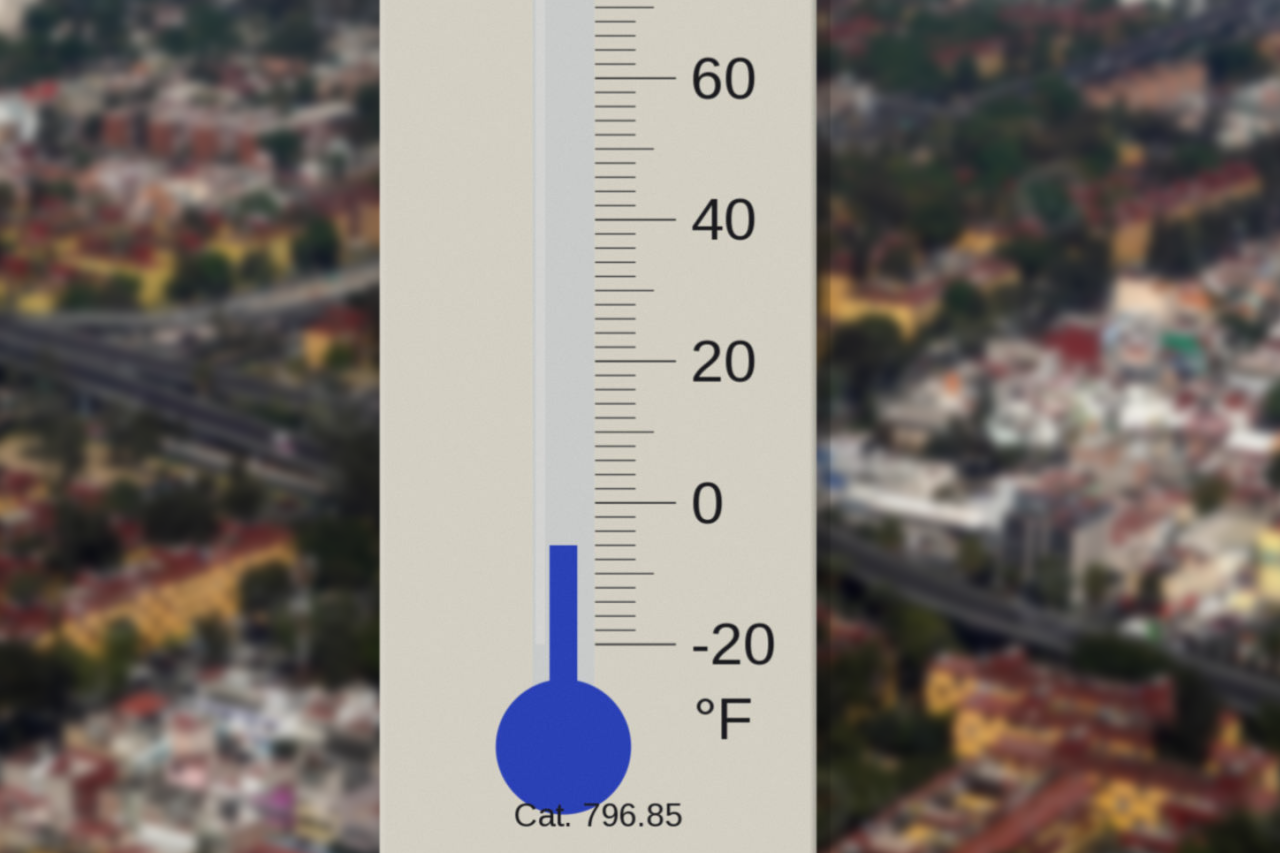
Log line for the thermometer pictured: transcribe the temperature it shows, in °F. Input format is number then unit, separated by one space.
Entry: -6 °F
